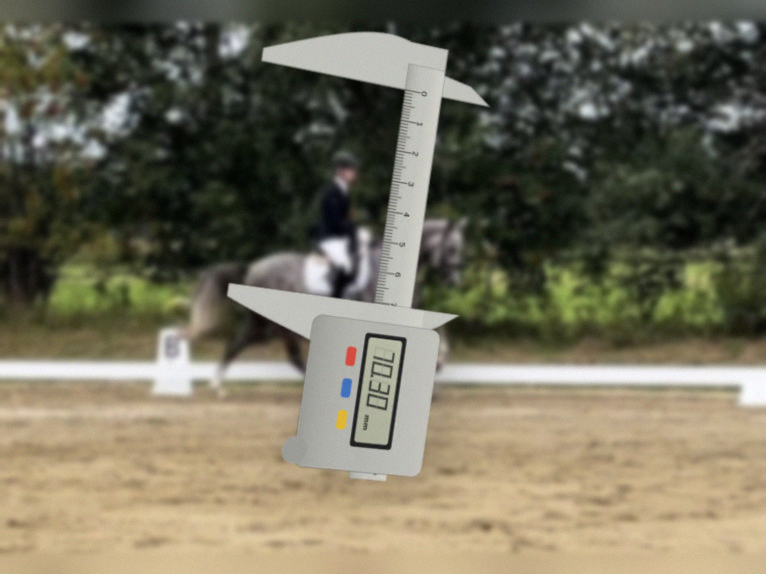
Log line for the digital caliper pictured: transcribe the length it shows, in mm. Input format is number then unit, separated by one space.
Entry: 70.30 mm
